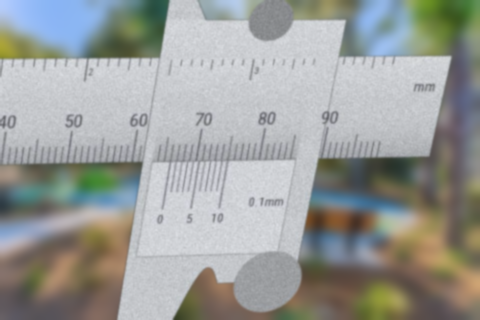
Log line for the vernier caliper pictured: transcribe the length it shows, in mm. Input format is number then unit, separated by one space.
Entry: 66.0 mm
